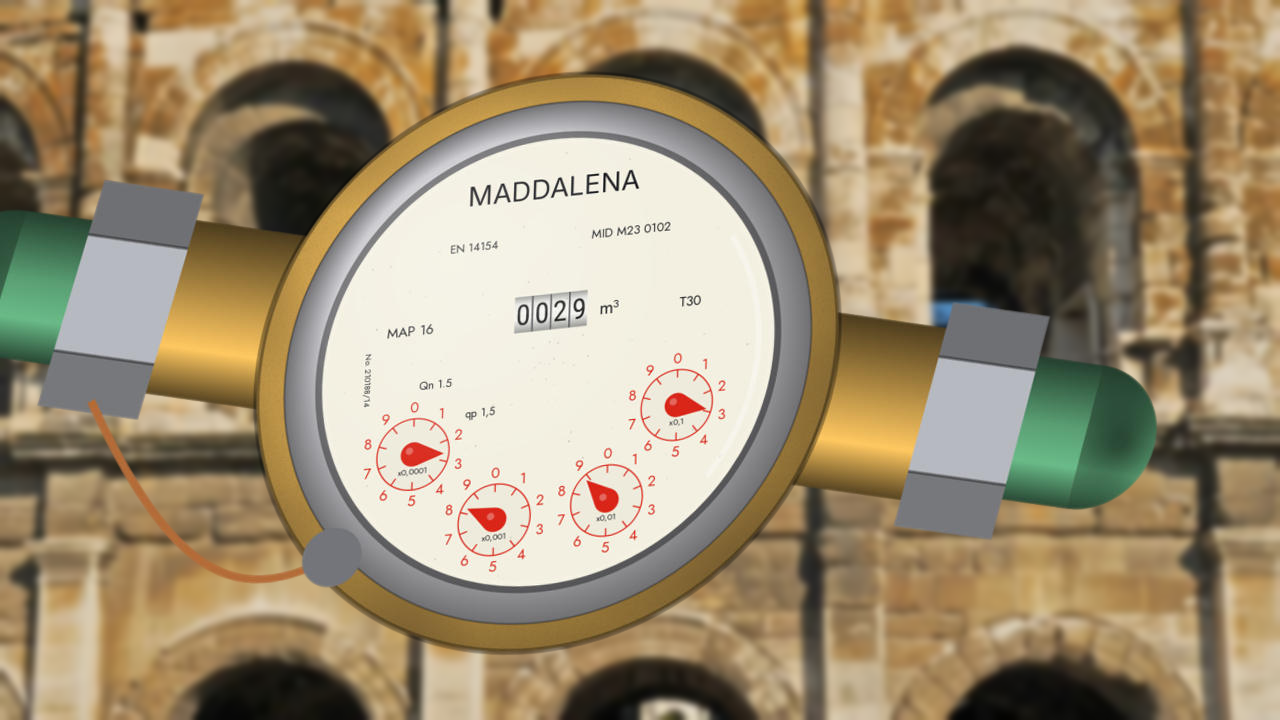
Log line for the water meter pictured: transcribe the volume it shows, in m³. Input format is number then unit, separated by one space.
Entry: 29.2882 m³
